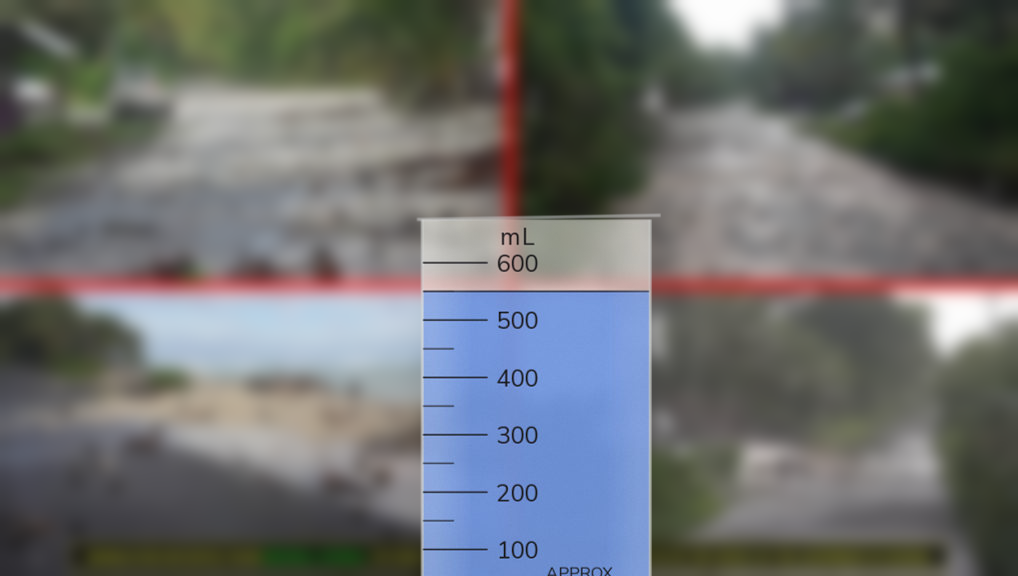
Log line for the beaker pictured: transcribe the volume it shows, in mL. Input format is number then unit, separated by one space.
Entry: 550 mL
